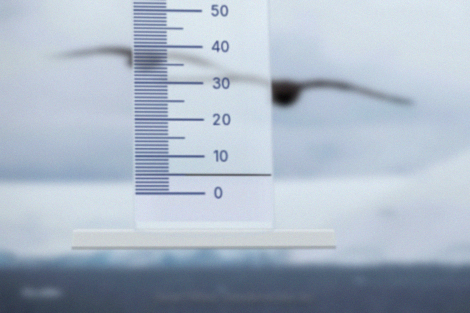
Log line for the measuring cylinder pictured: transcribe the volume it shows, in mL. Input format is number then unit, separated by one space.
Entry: 5 mL
